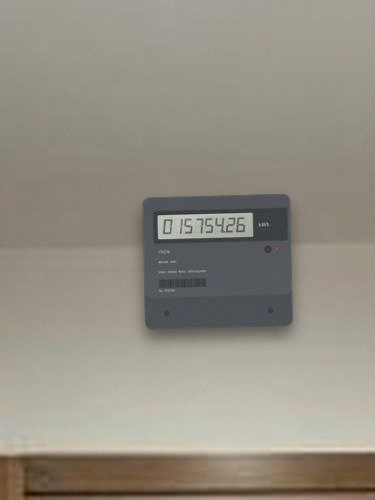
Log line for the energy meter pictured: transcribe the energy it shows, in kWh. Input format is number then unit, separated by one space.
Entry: 15754.26 kWh
